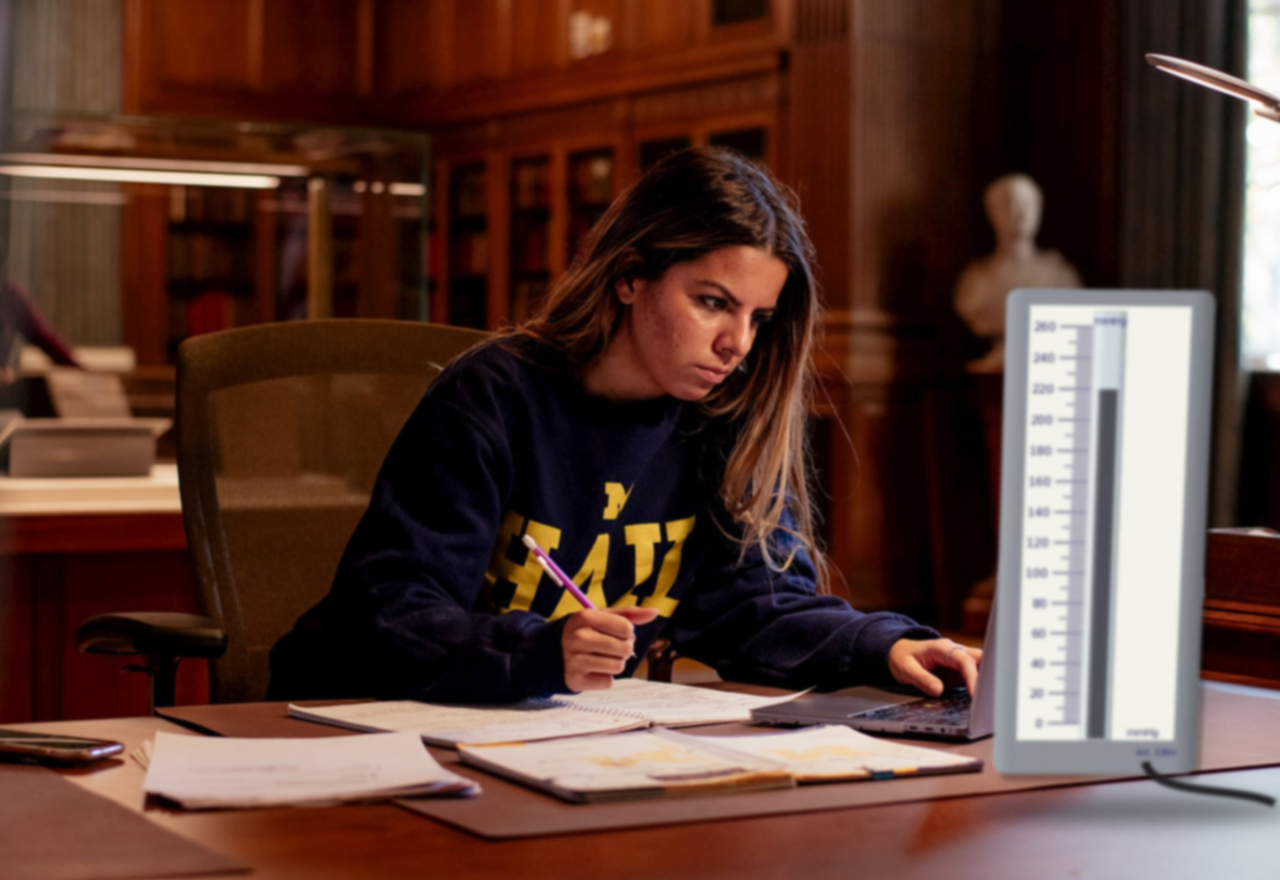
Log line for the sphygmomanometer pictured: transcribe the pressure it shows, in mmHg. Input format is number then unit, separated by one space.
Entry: 220 mmHg
